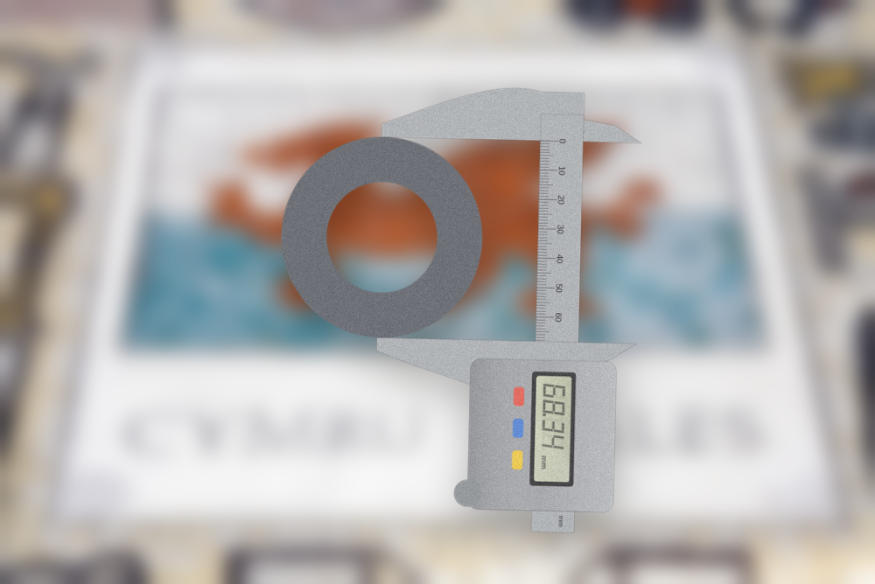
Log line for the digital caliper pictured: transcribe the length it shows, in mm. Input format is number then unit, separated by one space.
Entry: 68.34 mm
